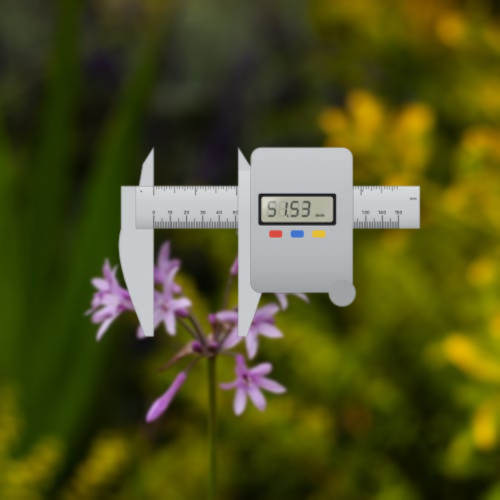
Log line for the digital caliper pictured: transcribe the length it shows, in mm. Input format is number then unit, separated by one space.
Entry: 51.53 mm
